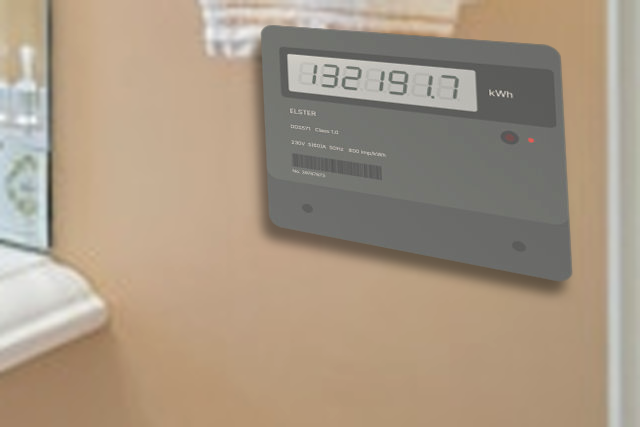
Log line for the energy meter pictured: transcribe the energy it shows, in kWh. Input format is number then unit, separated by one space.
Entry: 132191.7 kWh
